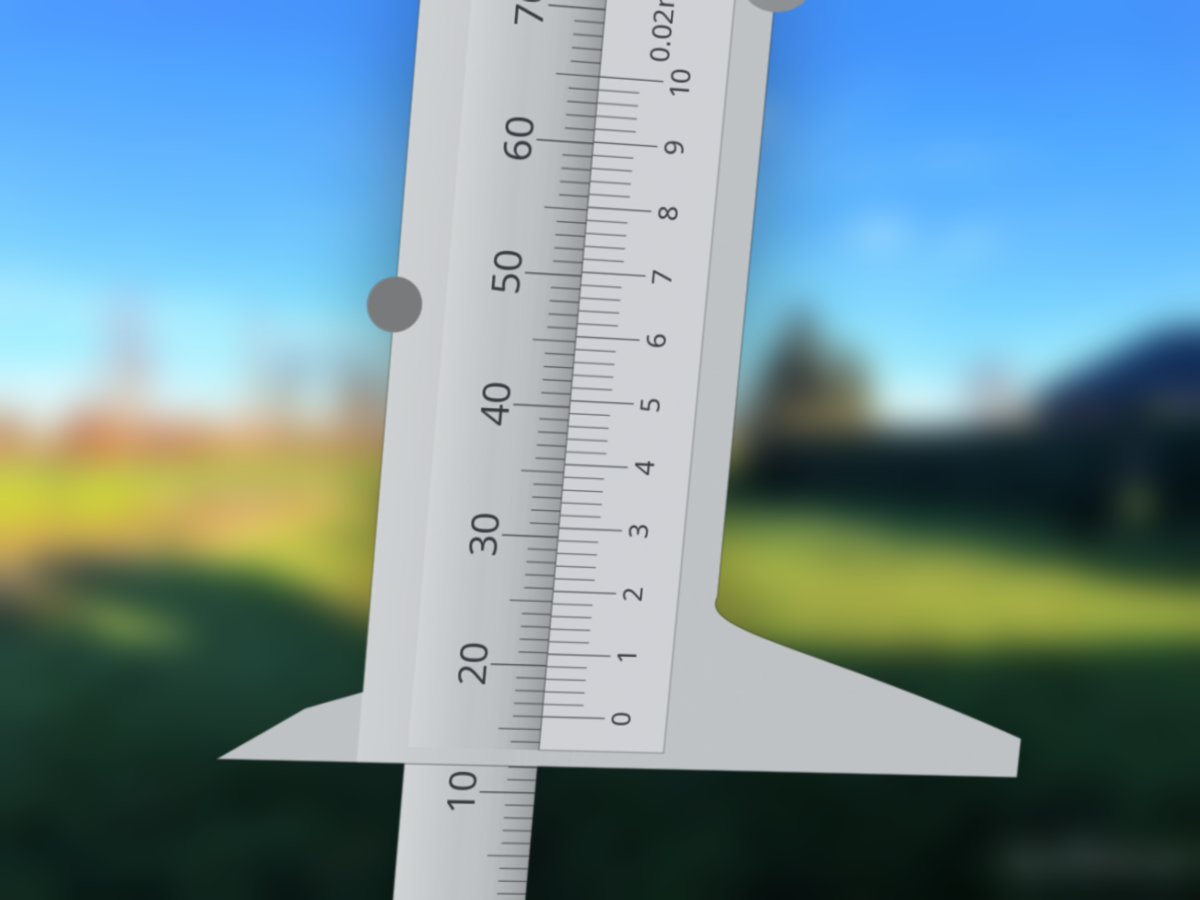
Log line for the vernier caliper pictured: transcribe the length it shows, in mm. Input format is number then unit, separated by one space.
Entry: 16.0 mm
